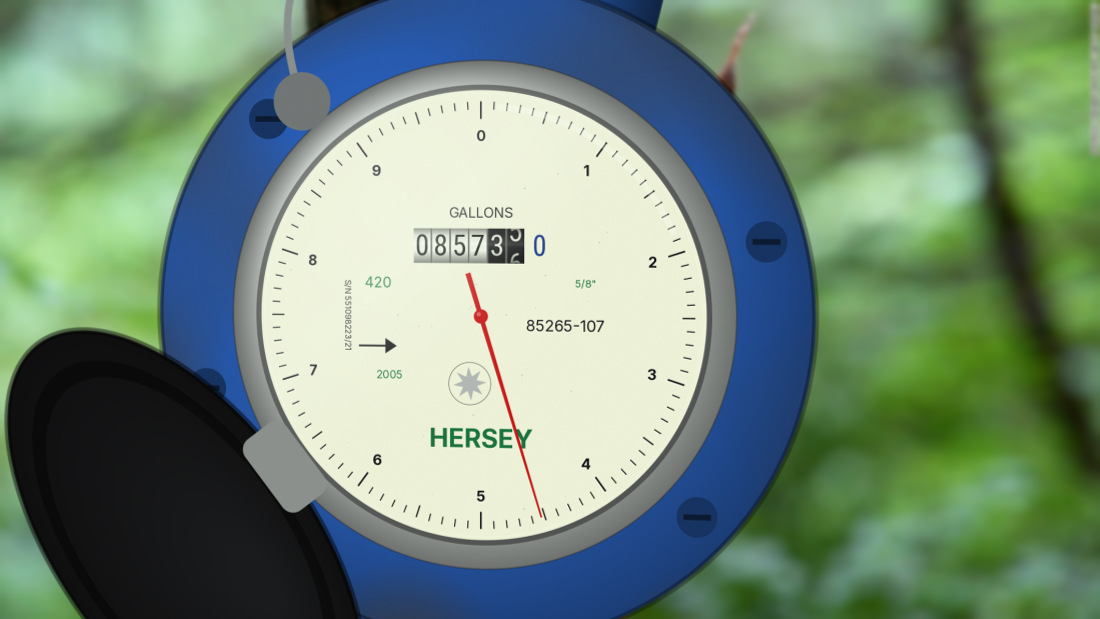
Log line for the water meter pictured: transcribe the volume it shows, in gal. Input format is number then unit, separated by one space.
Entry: 857354.5 gal
